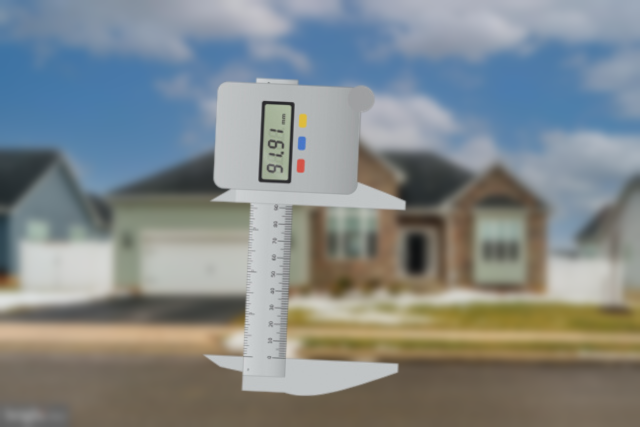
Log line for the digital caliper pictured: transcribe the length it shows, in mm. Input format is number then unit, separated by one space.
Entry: 91.91 mm
